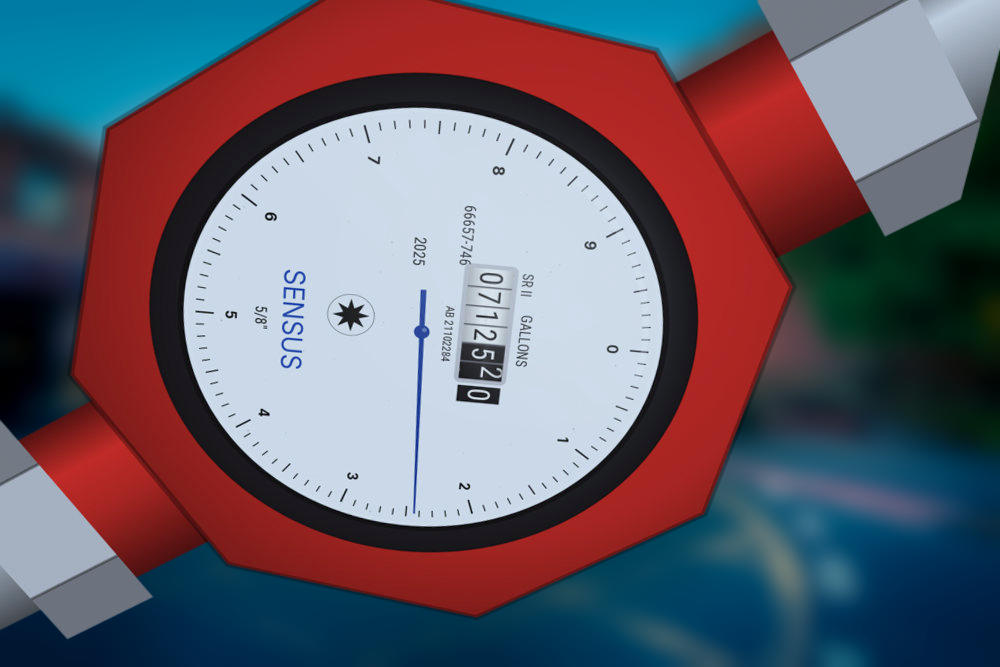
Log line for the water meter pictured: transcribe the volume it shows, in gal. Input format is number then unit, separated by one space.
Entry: 712522.4 gal
